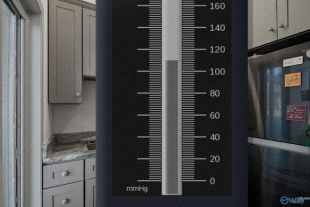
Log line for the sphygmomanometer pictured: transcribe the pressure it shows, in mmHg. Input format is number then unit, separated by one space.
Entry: 110 mmHg
